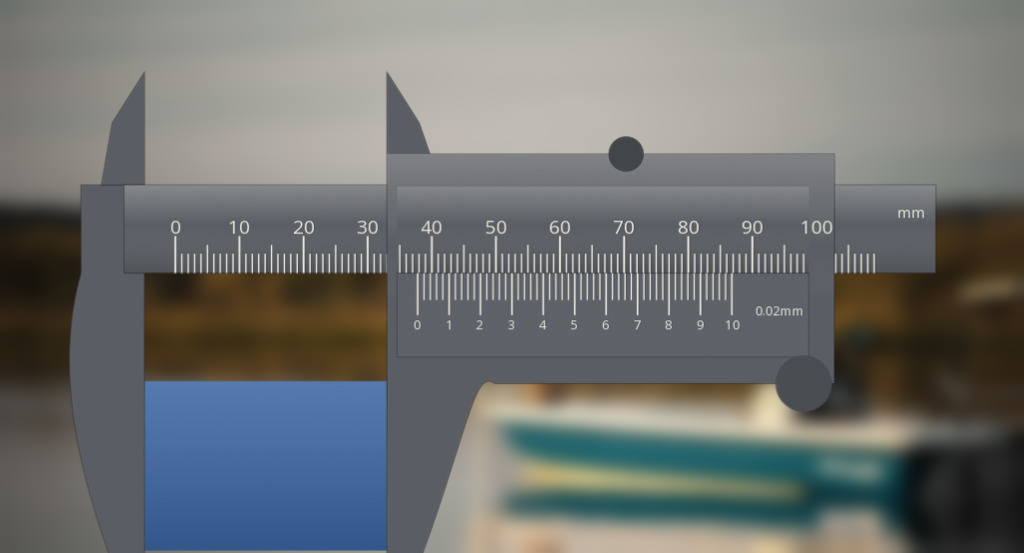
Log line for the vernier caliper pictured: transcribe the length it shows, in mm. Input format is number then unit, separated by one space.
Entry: 37.8 mm
